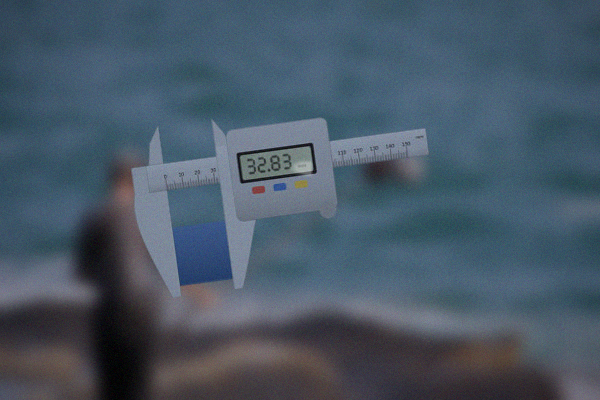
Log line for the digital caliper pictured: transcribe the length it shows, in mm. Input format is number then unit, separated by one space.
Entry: 32.83 mm
